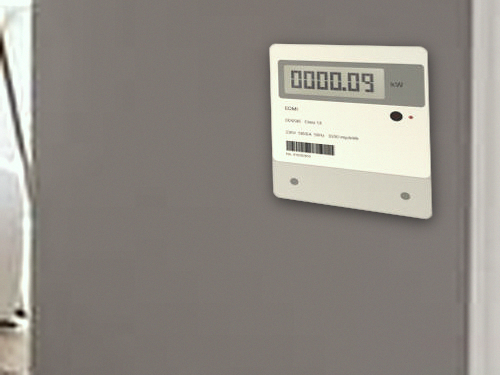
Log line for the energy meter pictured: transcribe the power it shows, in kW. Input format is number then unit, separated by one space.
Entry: 0.09 kW
